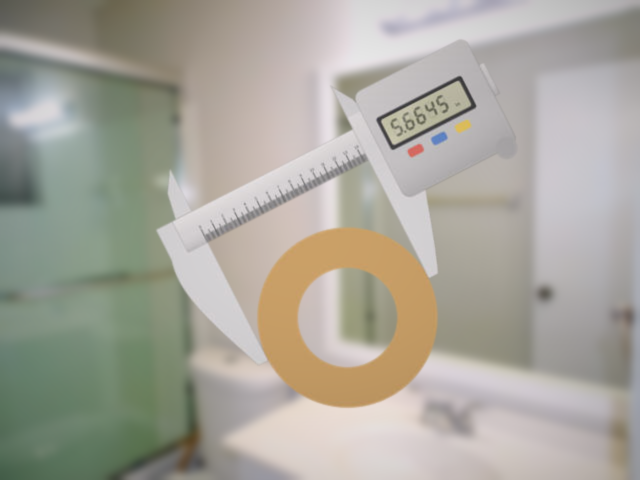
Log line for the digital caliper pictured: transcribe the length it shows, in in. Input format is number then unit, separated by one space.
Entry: 5.6645 in
